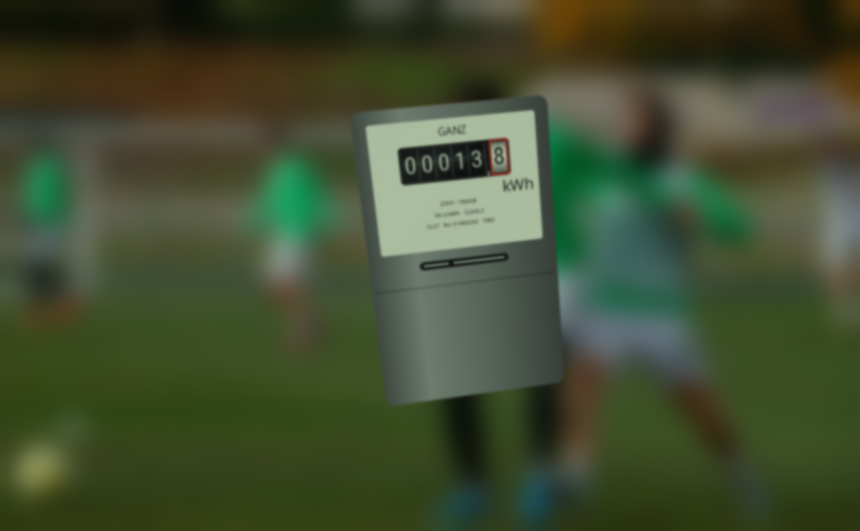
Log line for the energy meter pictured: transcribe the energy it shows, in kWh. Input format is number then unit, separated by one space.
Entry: 13.8 kWh
